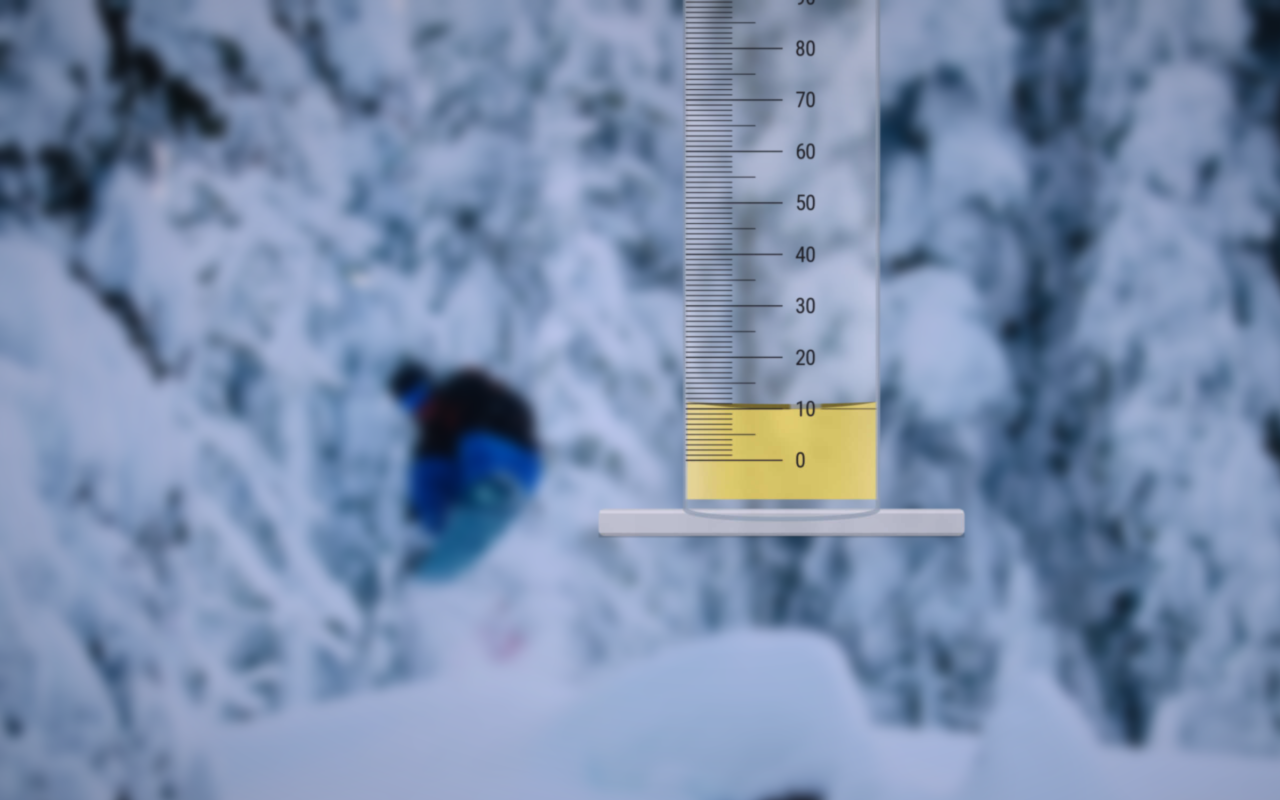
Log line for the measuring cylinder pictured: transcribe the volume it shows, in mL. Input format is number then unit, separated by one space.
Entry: 10 mL
